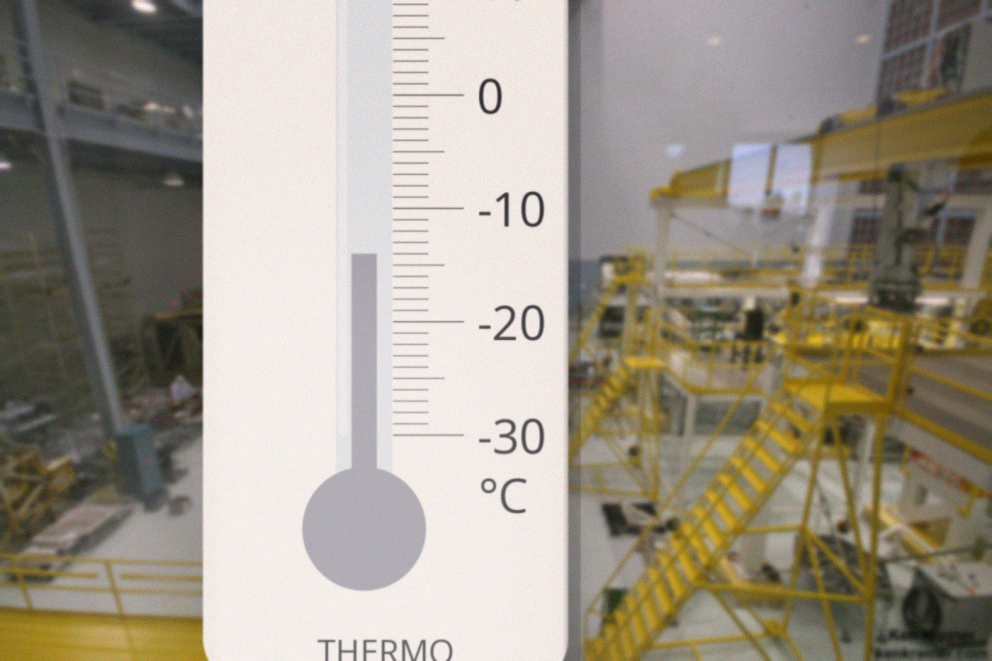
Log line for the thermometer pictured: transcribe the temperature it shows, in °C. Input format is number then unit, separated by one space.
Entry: -14 °C
